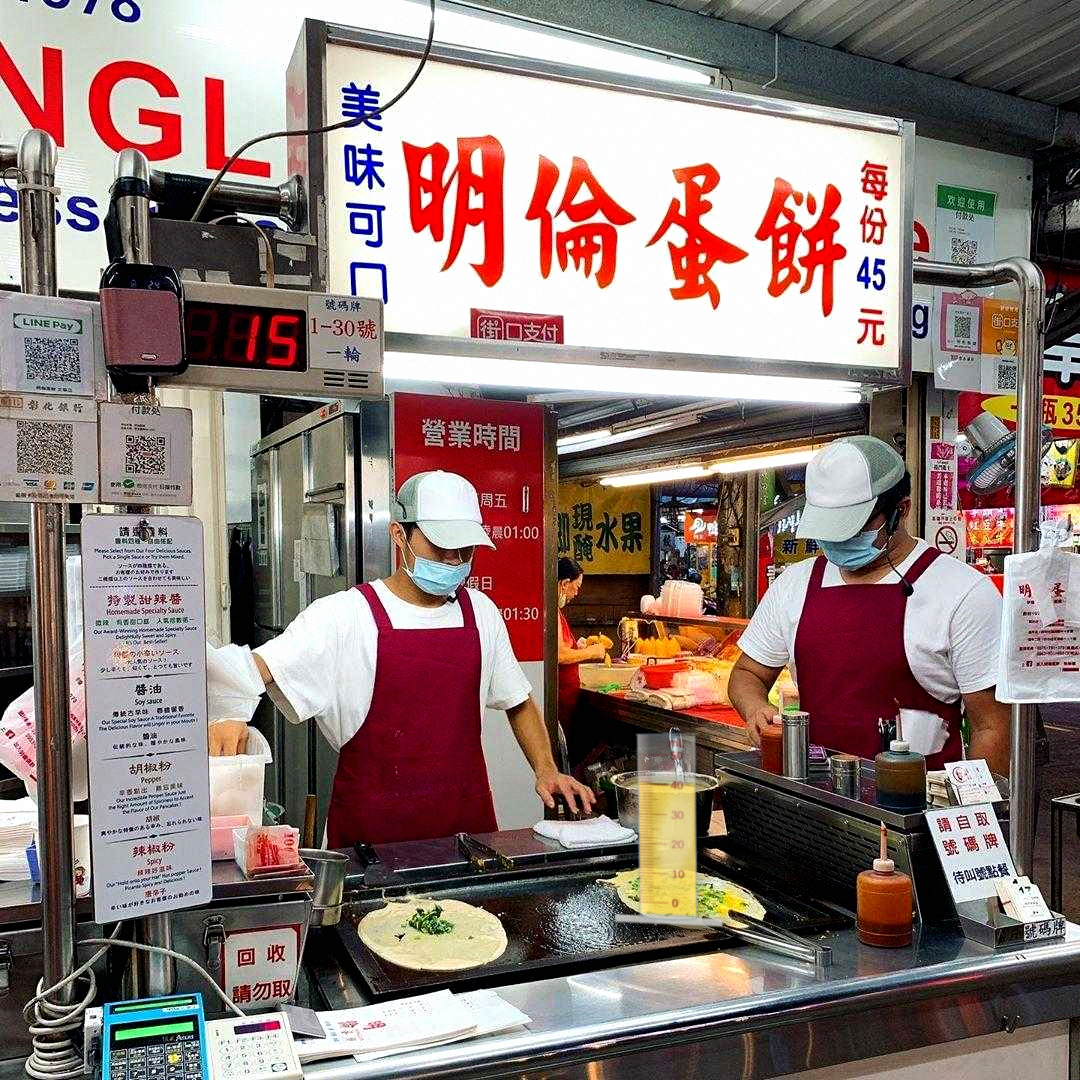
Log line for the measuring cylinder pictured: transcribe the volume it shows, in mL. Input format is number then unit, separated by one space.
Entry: 40 mL
